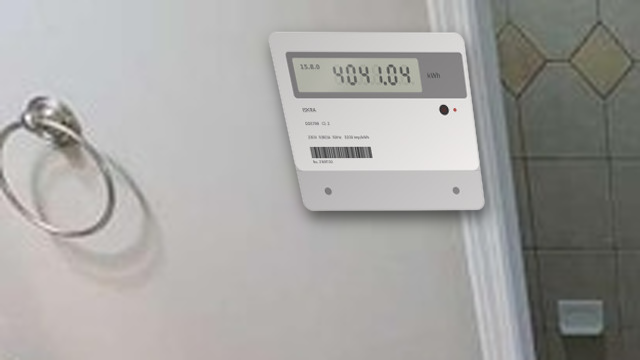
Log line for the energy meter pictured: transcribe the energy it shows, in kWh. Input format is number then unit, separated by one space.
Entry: 4041.04 kWh
